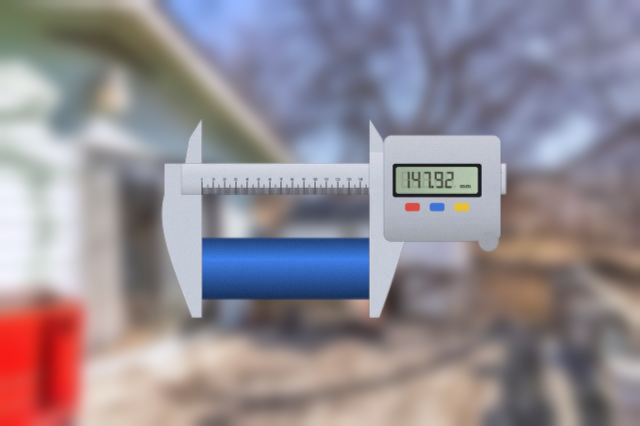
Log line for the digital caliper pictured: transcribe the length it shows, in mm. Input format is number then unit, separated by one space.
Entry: 147.92 mm
